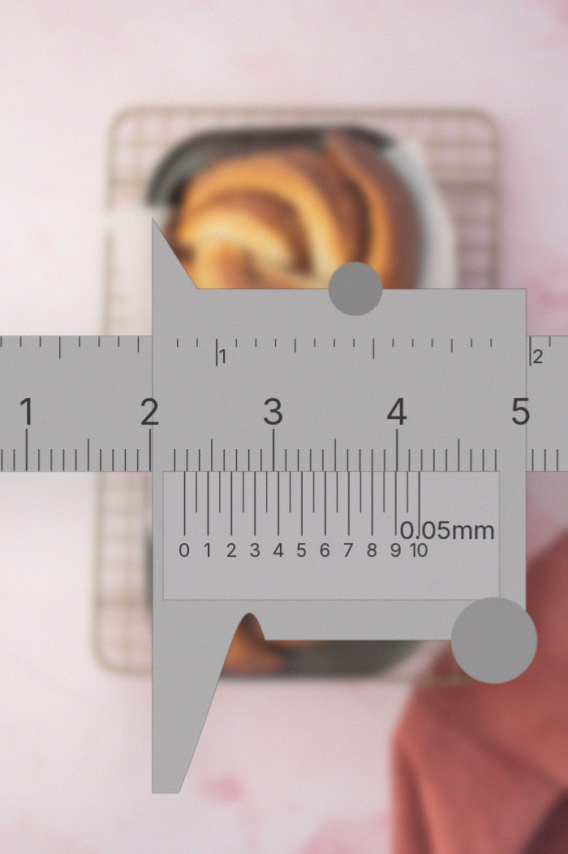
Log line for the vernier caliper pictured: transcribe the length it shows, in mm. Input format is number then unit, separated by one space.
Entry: 22.8 mm
